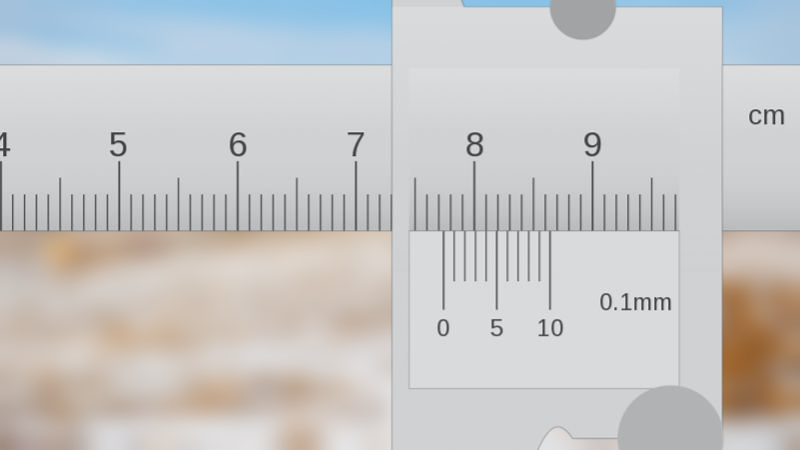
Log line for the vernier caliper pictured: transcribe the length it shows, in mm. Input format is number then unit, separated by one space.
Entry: 77.4 mm
